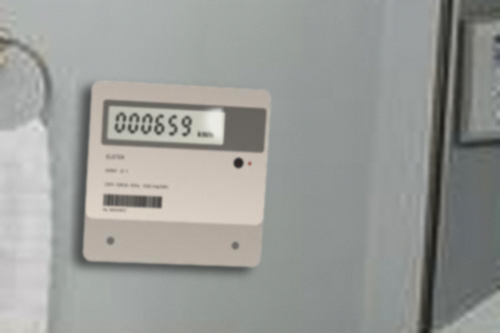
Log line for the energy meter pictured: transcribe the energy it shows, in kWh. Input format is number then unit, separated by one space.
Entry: 659 kWh
